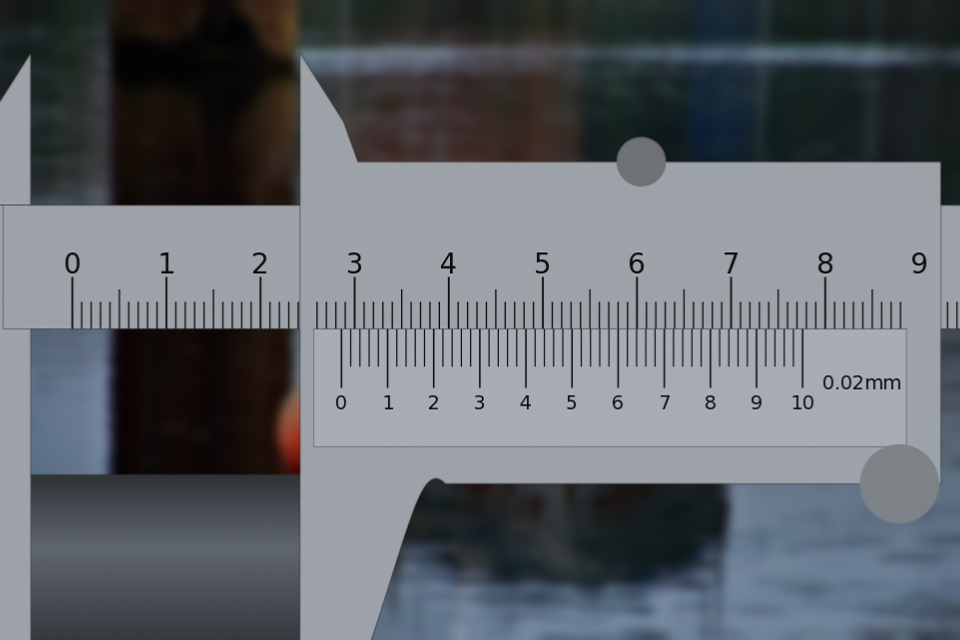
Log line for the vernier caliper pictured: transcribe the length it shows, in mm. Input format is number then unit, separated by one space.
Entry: 28.6 mm
